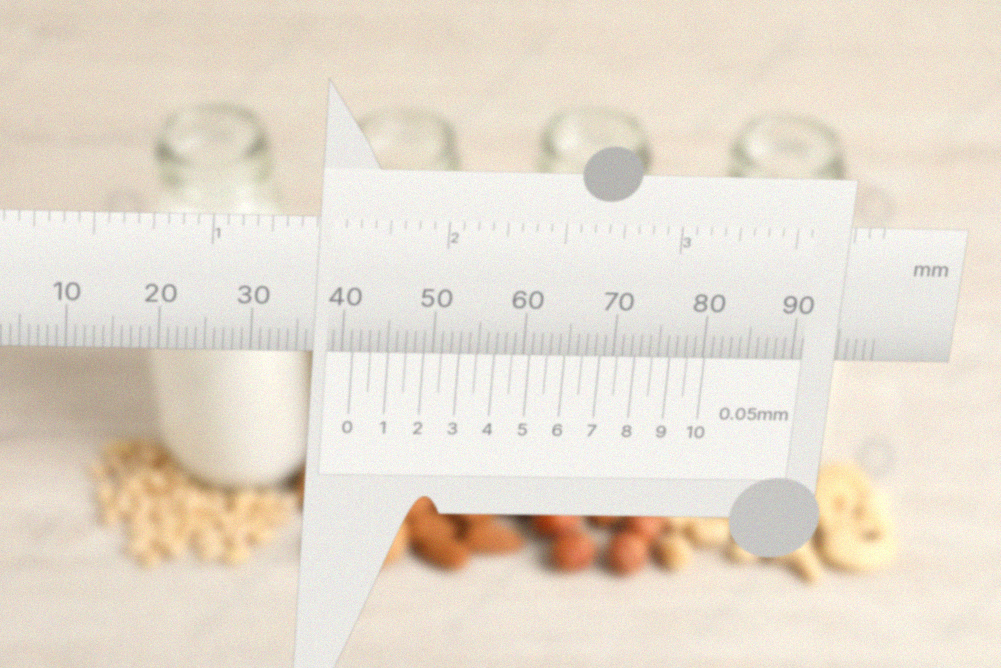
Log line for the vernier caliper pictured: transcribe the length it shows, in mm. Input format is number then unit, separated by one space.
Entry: 41.2 mm
